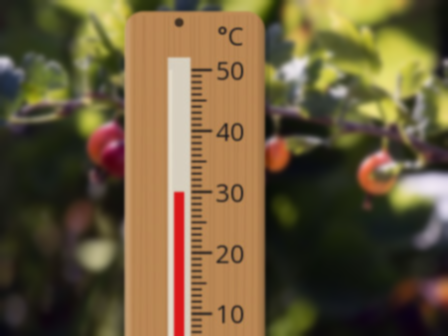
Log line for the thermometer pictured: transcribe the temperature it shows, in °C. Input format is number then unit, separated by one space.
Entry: 30 °C
